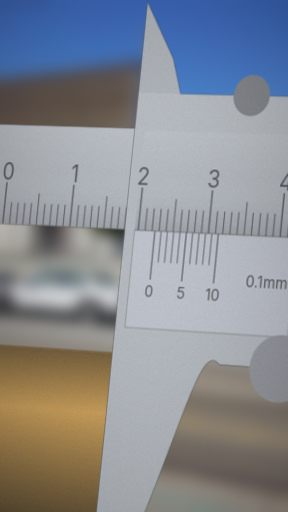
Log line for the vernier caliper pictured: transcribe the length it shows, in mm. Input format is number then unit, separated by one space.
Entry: 22.4 mm
